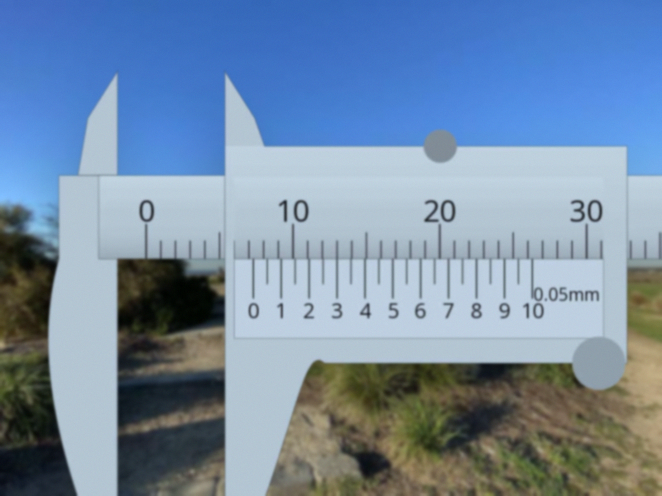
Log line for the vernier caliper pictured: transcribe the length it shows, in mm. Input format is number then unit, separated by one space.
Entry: 7.3 mm
